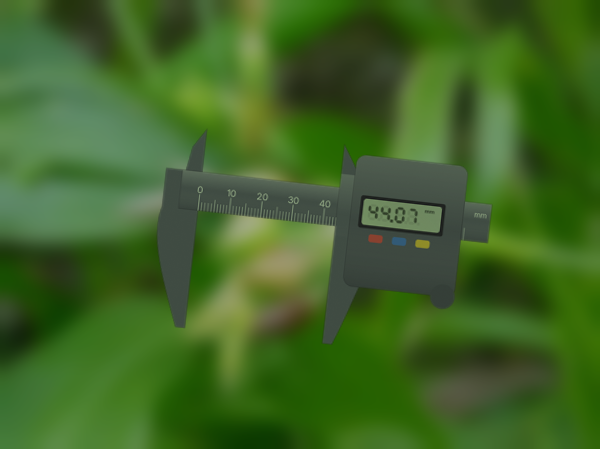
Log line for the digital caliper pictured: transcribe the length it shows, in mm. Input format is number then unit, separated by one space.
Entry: 44.07 mm
